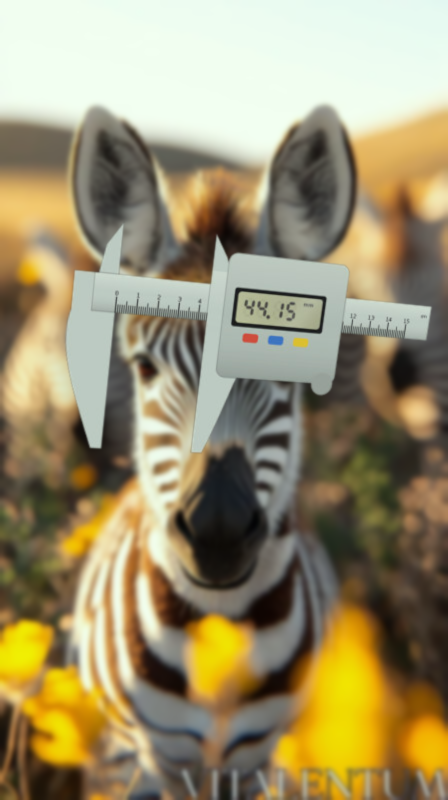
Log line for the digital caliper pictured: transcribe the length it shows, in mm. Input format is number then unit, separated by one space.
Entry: 44.15 mm
